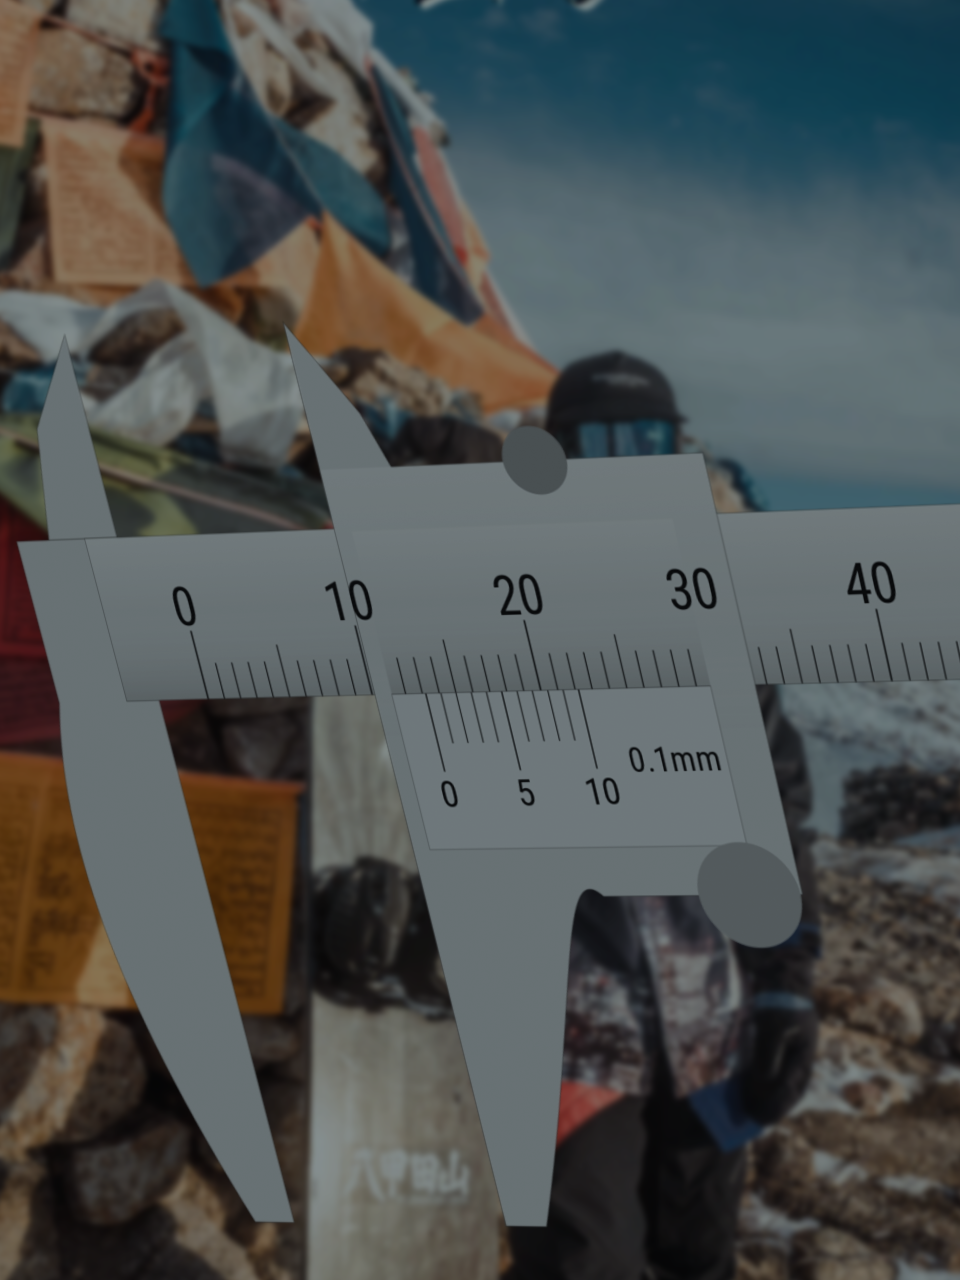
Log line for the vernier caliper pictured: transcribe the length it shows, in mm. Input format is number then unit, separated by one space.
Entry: 13.2 mm
